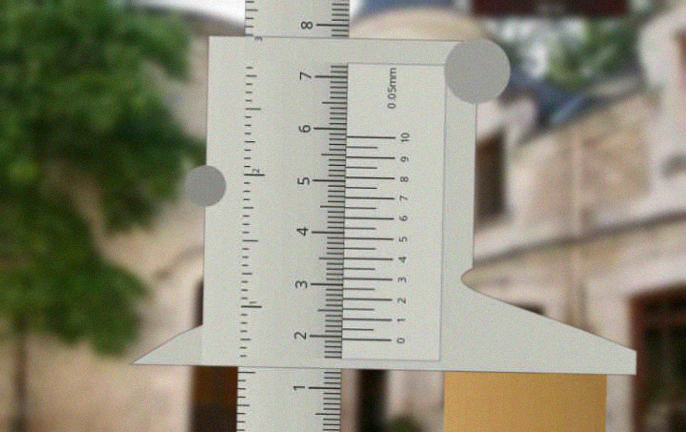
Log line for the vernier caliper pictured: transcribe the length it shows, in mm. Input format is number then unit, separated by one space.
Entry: 19.5 mm
